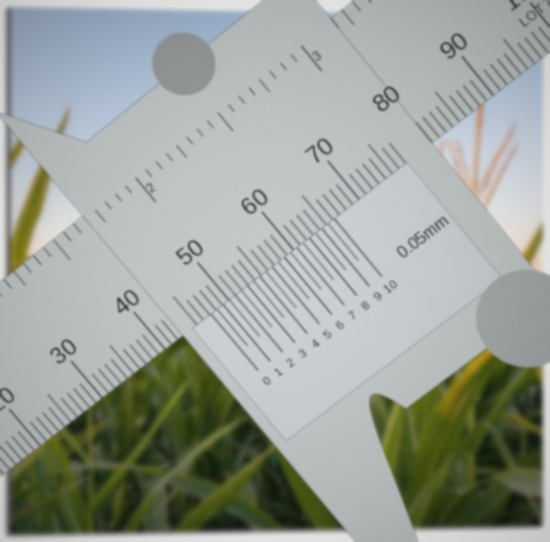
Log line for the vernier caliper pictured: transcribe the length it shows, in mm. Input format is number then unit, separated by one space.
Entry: 47.2 mm
